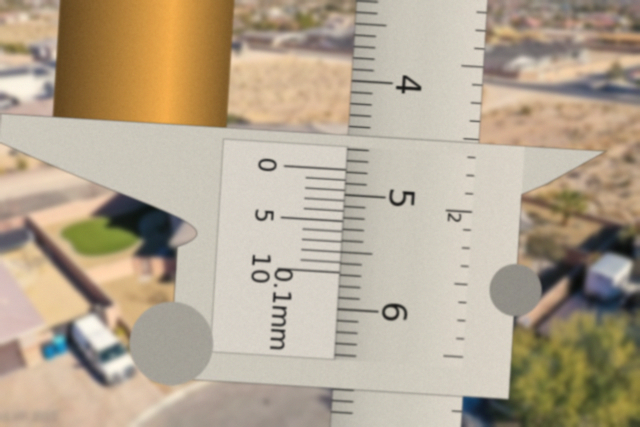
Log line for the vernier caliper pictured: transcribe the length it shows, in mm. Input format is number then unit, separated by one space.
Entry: 47.8 mm
